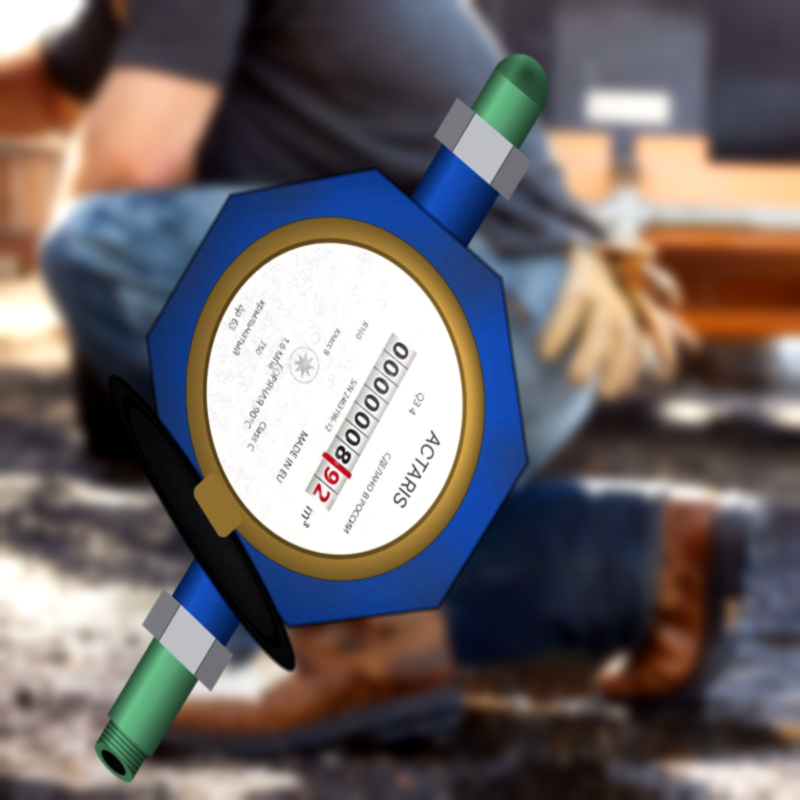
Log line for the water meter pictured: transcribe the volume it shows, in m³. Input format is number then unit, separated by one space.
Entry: 8.92 m³
